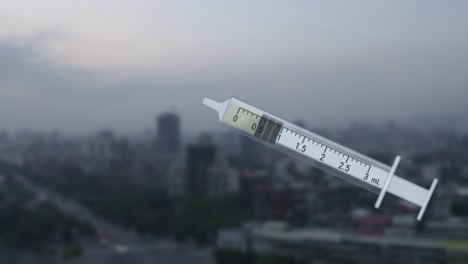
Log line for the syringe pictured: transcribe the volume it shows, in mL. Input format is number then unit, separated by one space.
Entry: 0.5 mL
